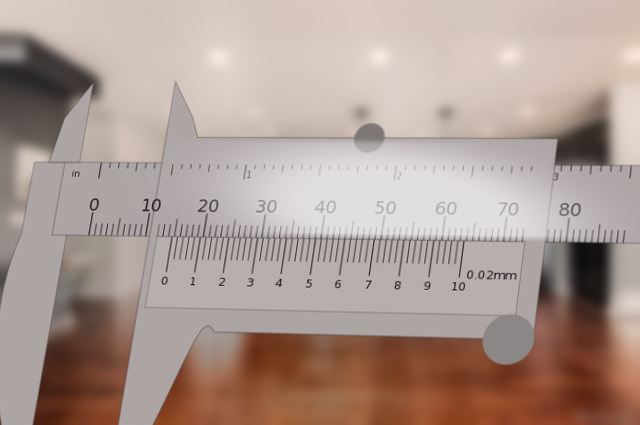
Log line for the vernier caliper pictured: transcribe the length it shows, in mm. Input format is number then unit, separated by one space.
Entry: 14.6 mm
